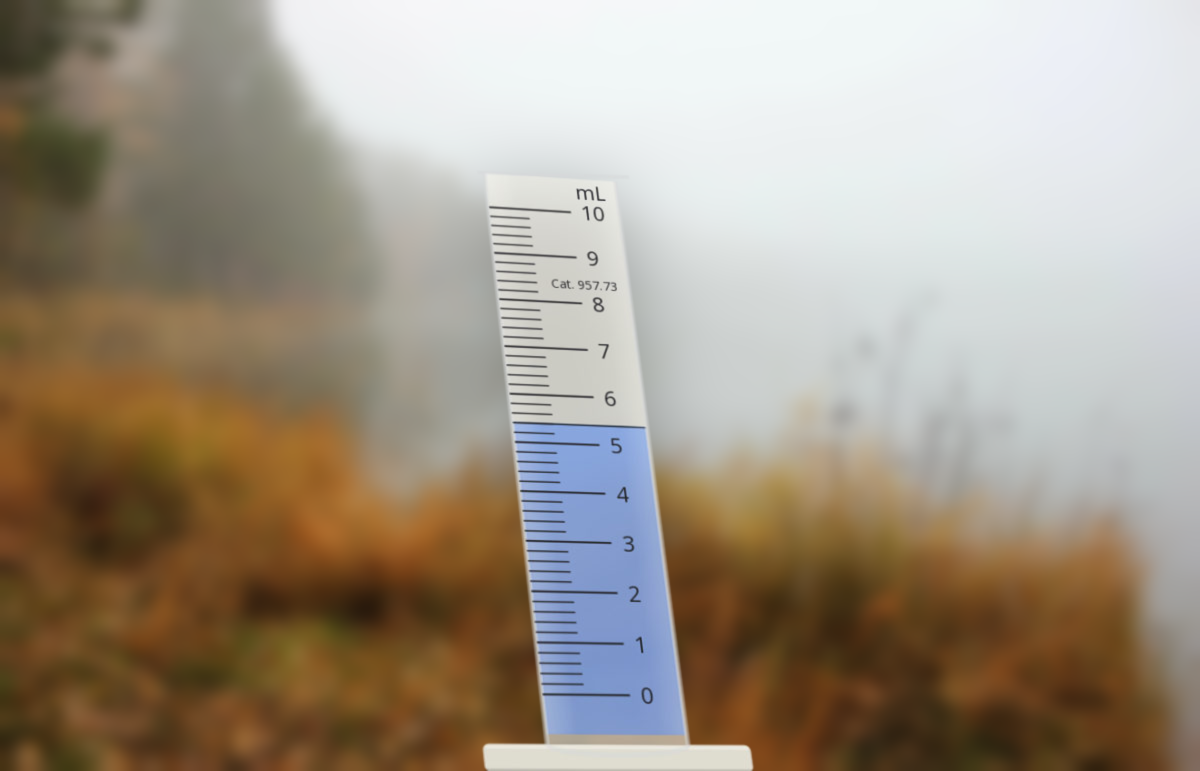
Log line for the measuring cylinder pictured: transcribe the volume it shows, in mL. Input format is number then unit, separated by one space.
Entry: 5.4 mL
